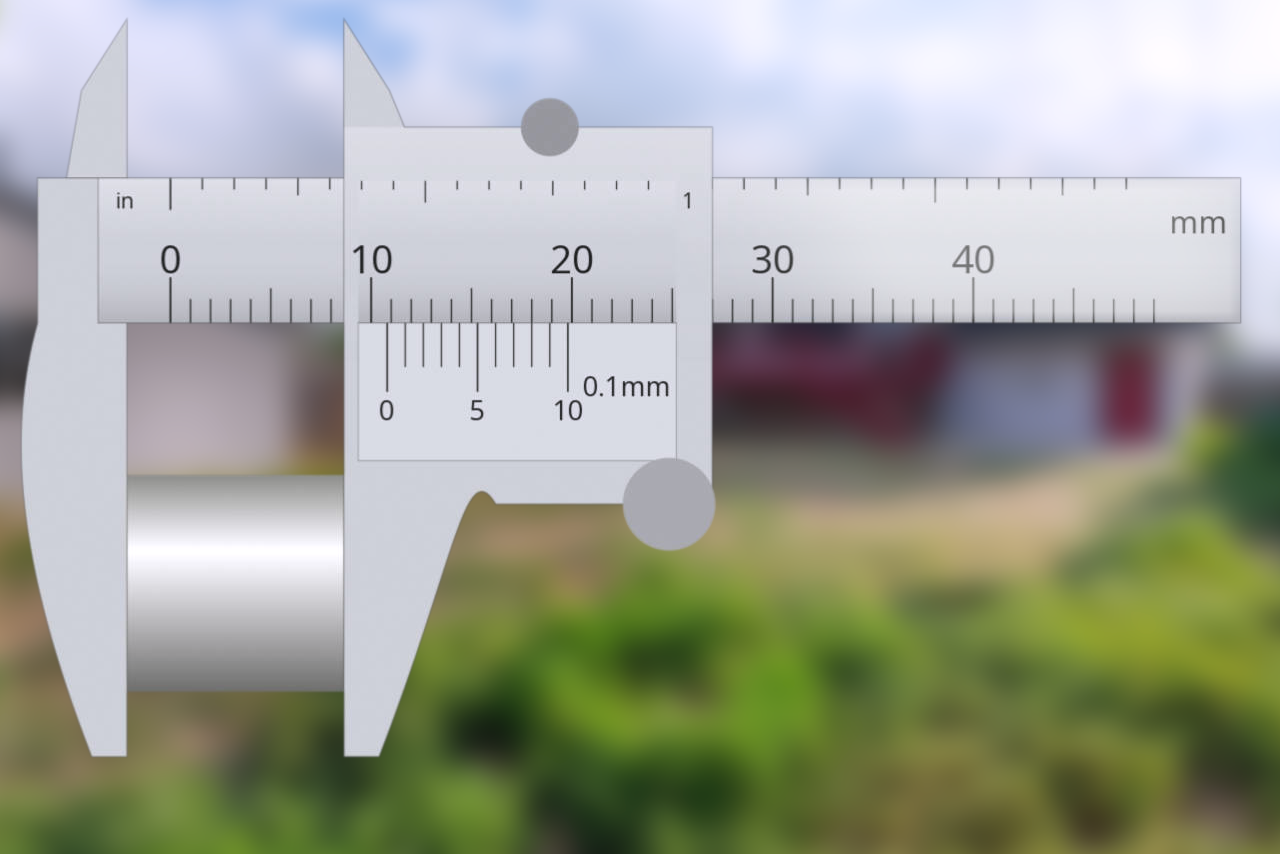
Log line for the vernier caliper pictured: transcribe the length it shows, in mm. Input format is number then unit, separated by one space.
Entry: 10.8 mm
